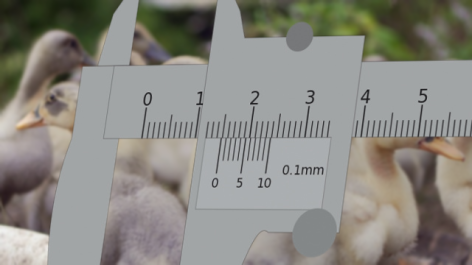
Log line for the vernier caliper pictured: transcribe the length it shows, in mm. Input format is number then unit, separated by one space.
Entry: 14.8 mm
